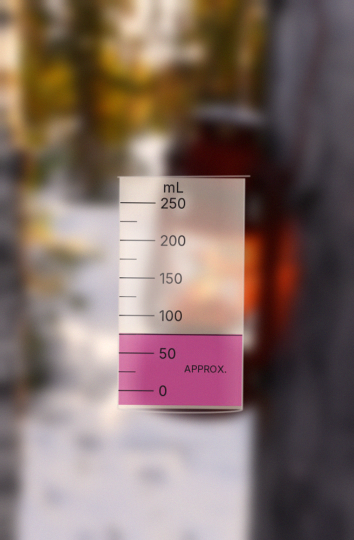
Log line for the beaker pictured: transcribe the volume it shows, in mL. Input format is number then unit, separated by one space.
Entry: 75 mL
